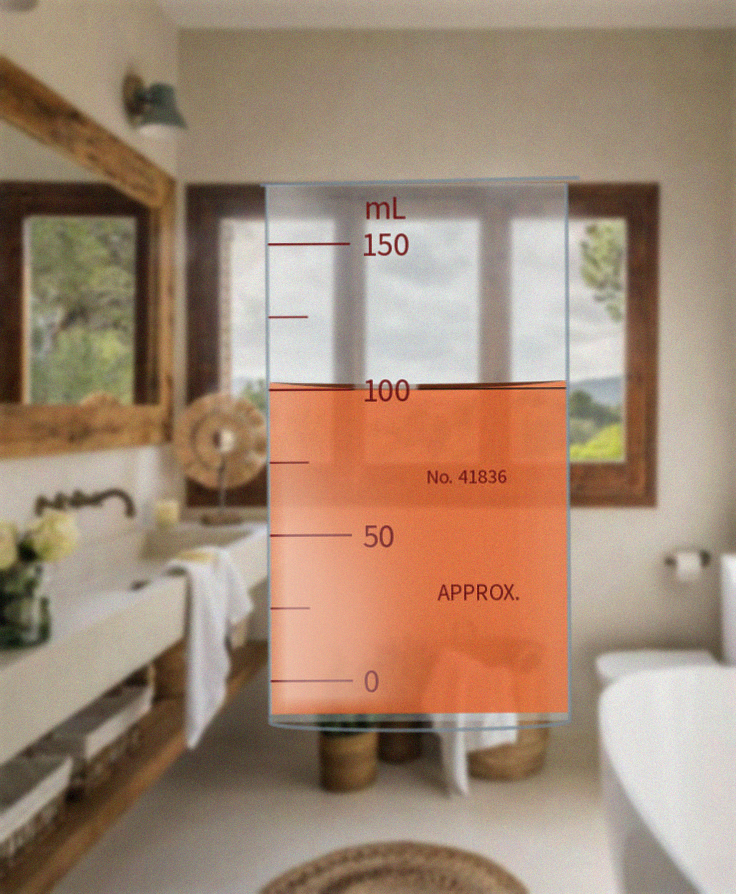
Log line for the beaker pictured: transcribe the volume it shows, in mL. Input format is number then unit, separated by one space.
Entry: 100 mL
